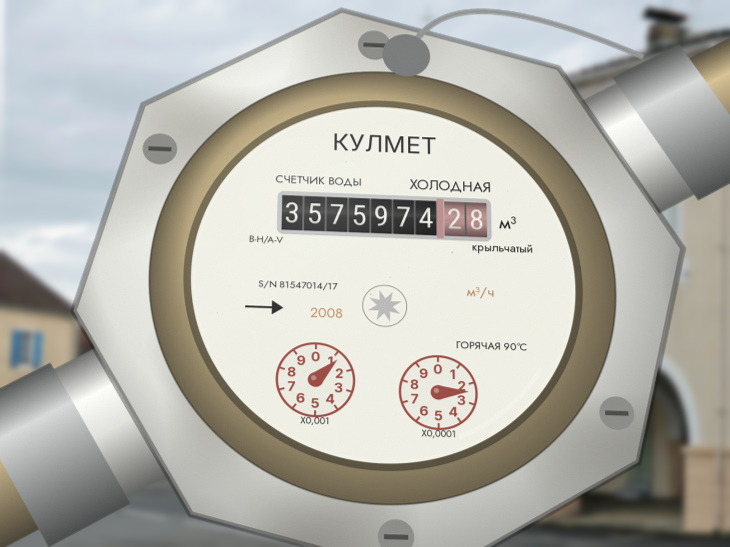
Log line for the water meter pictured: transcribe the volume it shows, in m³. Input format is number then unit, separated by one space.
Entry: 3575974.2812 m³
